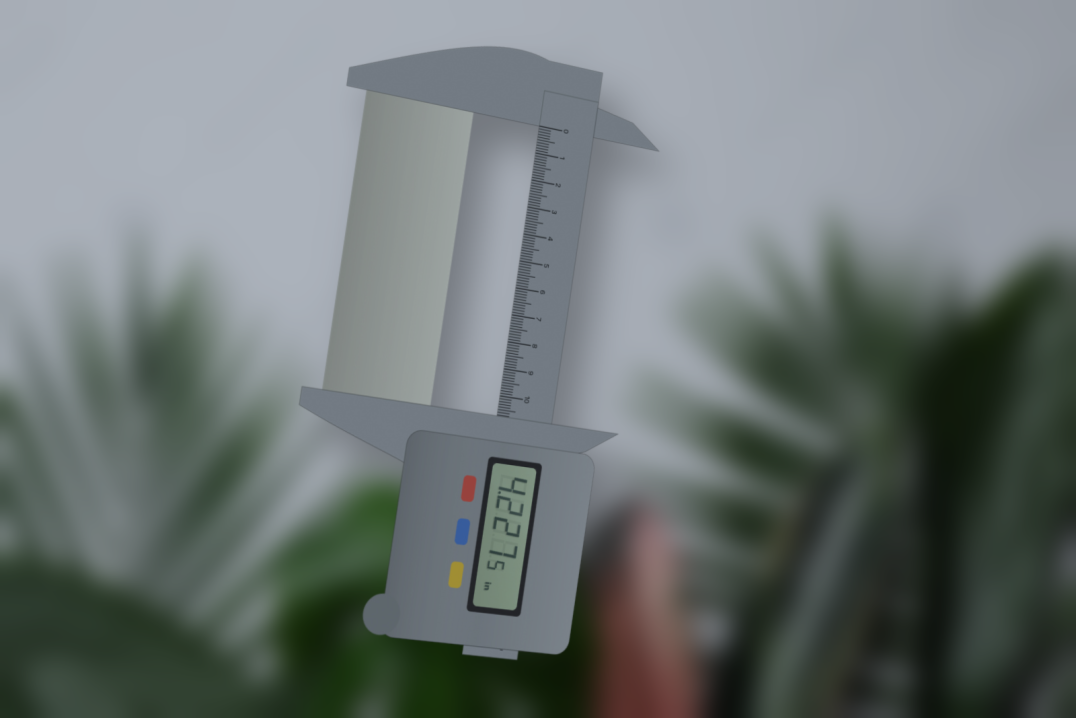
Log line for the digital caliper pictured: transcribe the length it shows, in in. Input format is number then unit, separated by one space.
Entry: 4.2275 in
